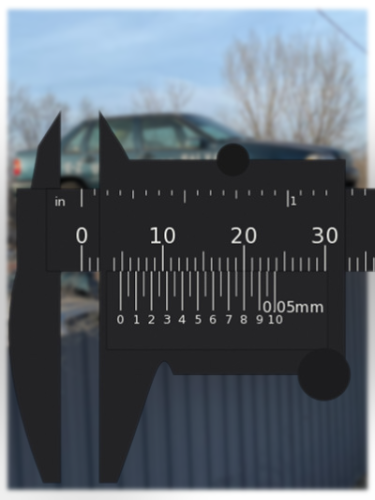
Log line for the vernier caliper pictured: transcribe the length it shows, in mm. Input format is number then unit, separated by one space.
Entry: 4.8 mm
